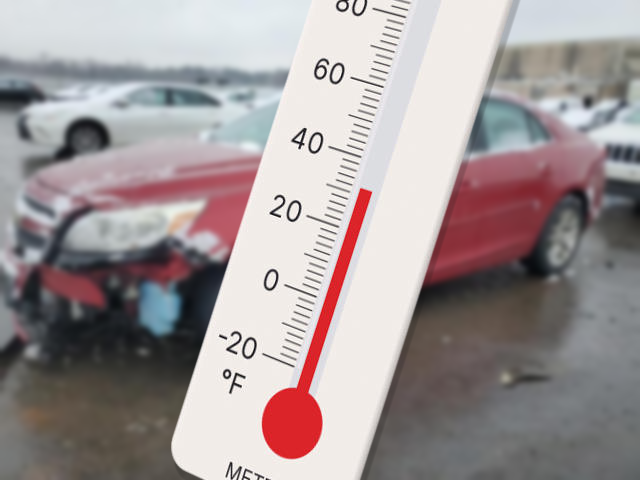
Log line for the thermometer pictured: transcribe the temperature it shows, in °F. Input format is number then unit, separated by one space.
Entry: 32 °F
